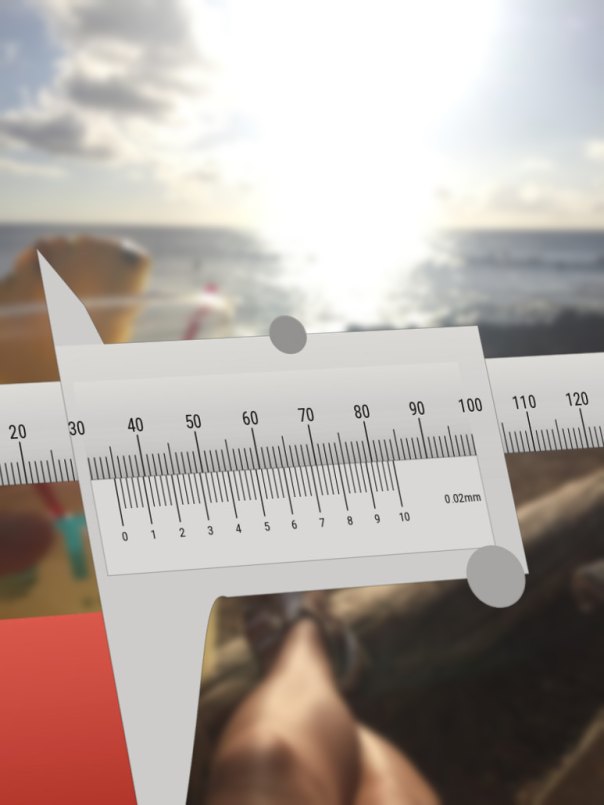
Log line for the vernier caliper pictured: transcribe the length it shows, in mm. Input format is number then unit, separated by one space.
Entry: 34.8 mm
